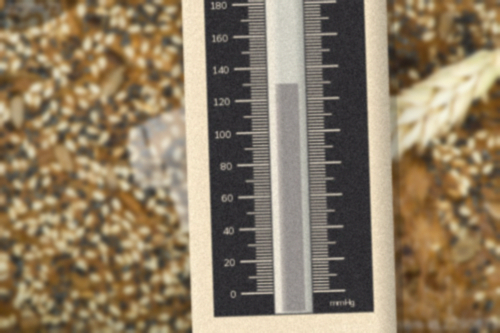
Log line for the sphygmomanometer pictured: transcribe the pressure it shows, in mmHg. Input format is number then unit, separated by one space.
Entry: 130 mmHg
